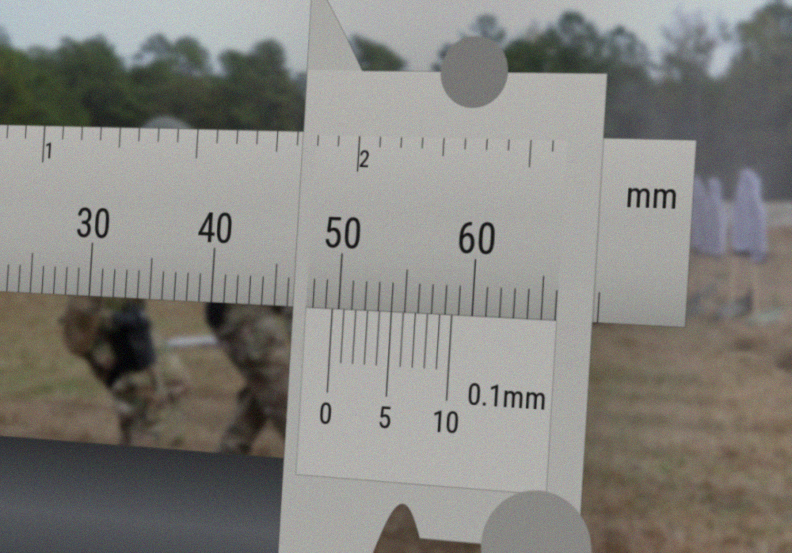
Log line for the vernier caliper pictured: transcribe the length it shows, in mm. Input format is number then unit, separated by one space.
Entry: 49.5 mm
